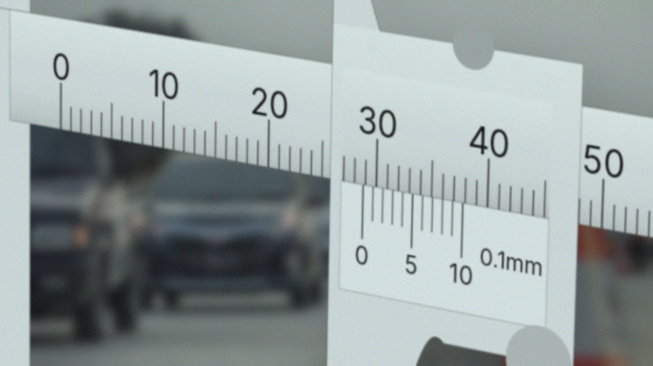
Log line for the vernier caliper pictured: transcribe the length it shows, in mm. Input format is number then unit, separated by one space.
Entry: 28.8 mm
